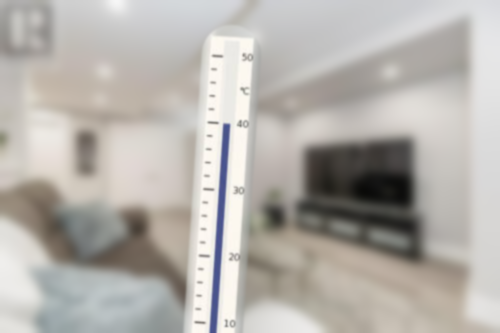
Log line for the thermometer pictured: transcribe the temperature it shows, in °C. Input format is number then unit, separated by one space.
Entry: 40 °C
